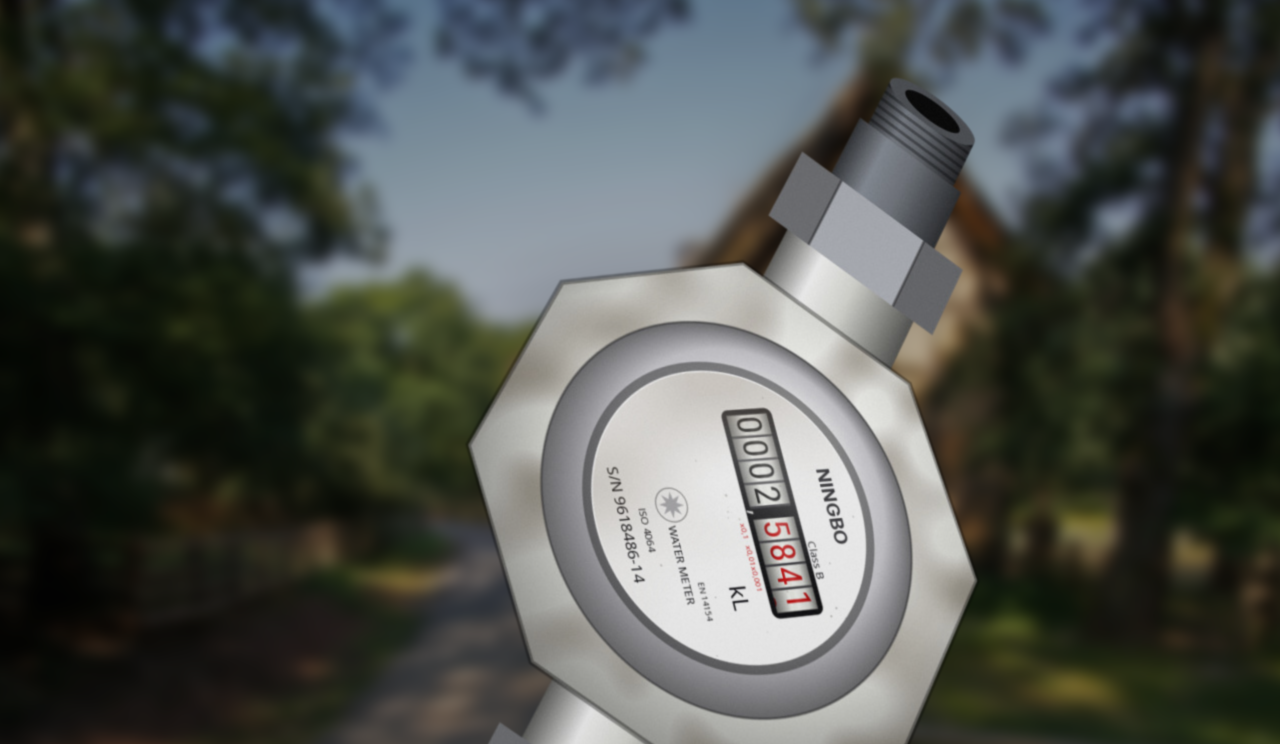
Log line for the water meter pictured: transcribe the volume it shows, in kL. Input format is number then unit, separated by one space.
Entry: 2.5841 kL
